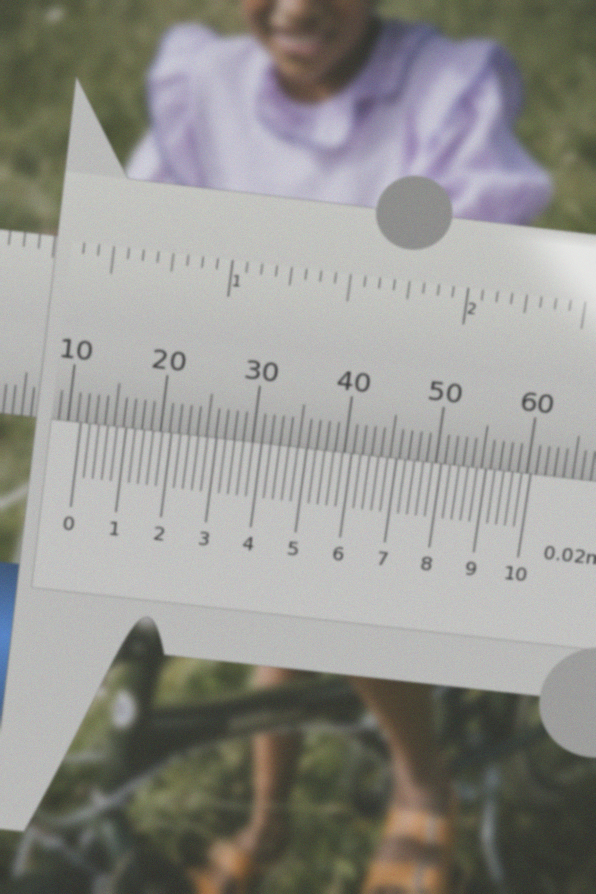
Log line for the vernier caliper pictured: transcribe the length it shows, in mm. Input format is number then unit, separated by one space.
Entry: 11.4 mm
